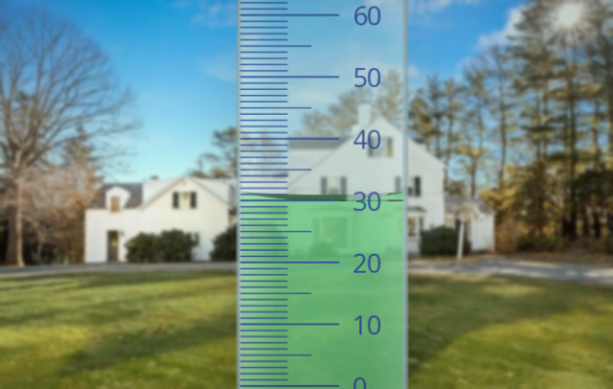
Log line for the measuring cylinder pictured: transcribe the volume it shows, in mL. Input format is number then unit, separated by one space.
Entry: 30 mL
